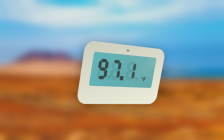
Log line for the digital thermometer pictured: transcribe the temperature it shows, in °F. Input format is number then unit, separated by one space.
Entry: 97.1 °F
